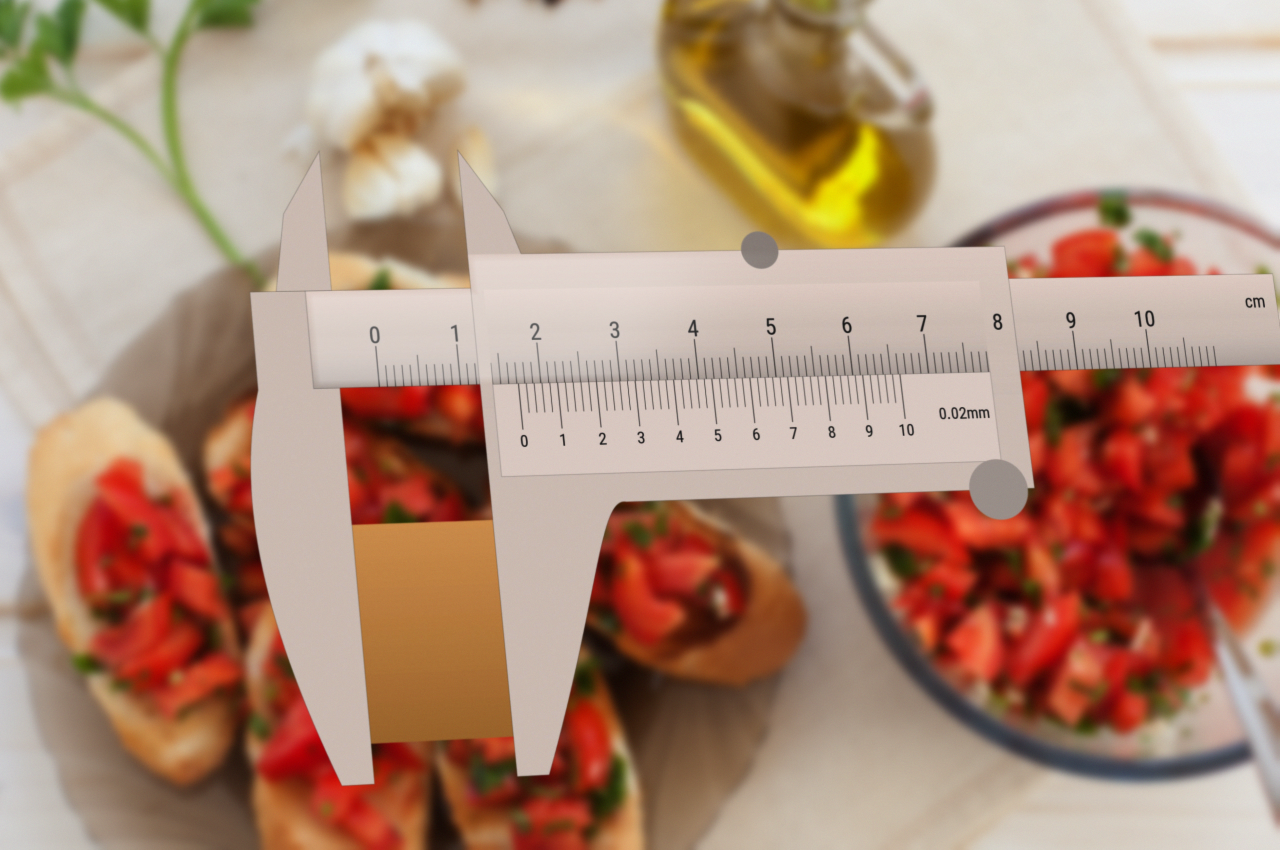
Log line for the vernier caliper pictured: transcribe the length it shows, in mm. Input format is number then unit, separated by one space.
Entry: 17.2 mm
